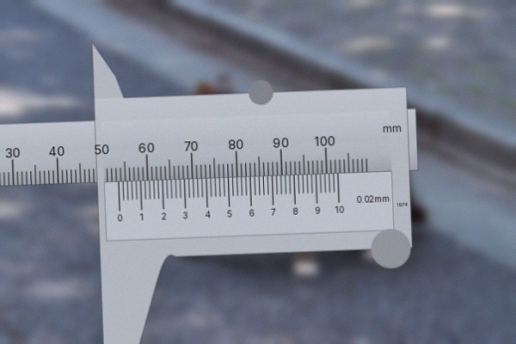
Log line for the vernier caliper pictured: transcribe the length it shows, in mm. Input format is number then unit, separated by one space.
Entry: 53.5 mm
